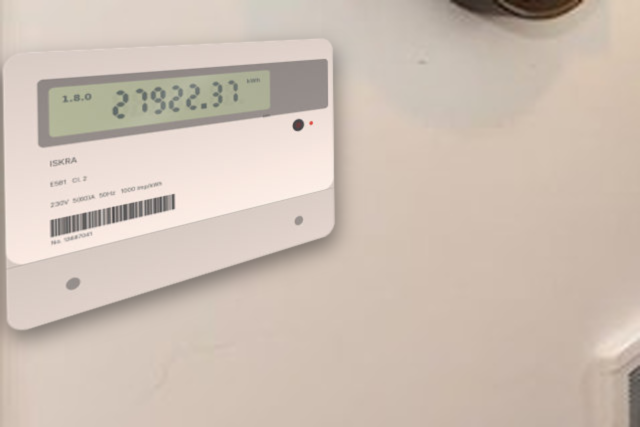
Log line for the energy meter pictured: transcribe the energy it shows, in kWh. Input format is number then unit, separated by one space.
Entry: 27922.37 kWh
